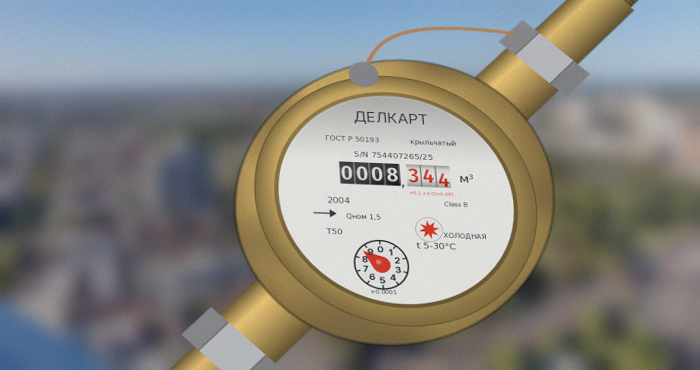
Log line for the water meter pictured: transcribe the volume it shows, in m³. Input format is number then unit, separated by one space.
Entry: 8.3438 m³
